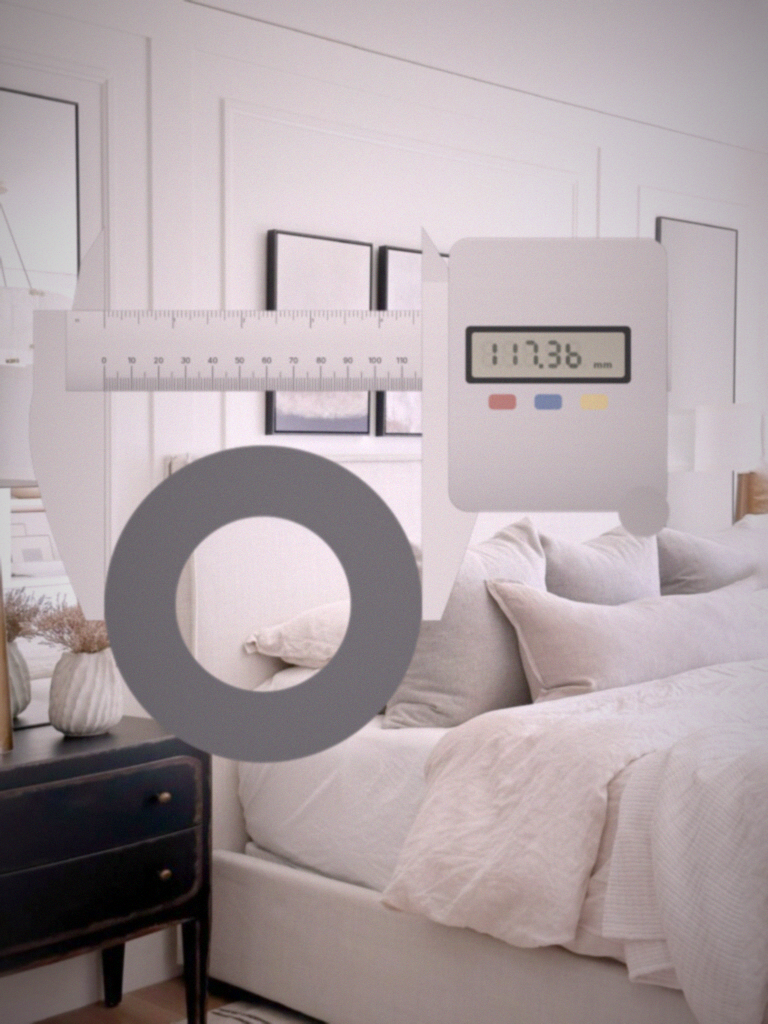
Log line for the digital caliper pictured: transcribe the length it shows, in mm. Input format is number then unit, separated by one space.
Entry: 117.36 mm
